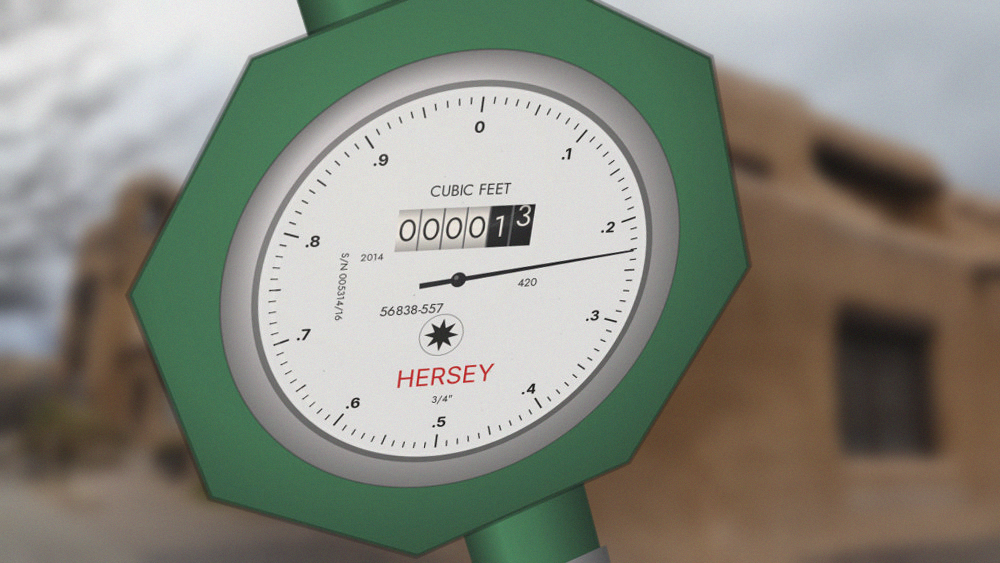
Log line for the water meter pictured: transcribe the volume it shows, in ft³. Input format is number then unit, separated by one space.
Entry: 13.23 ft³
